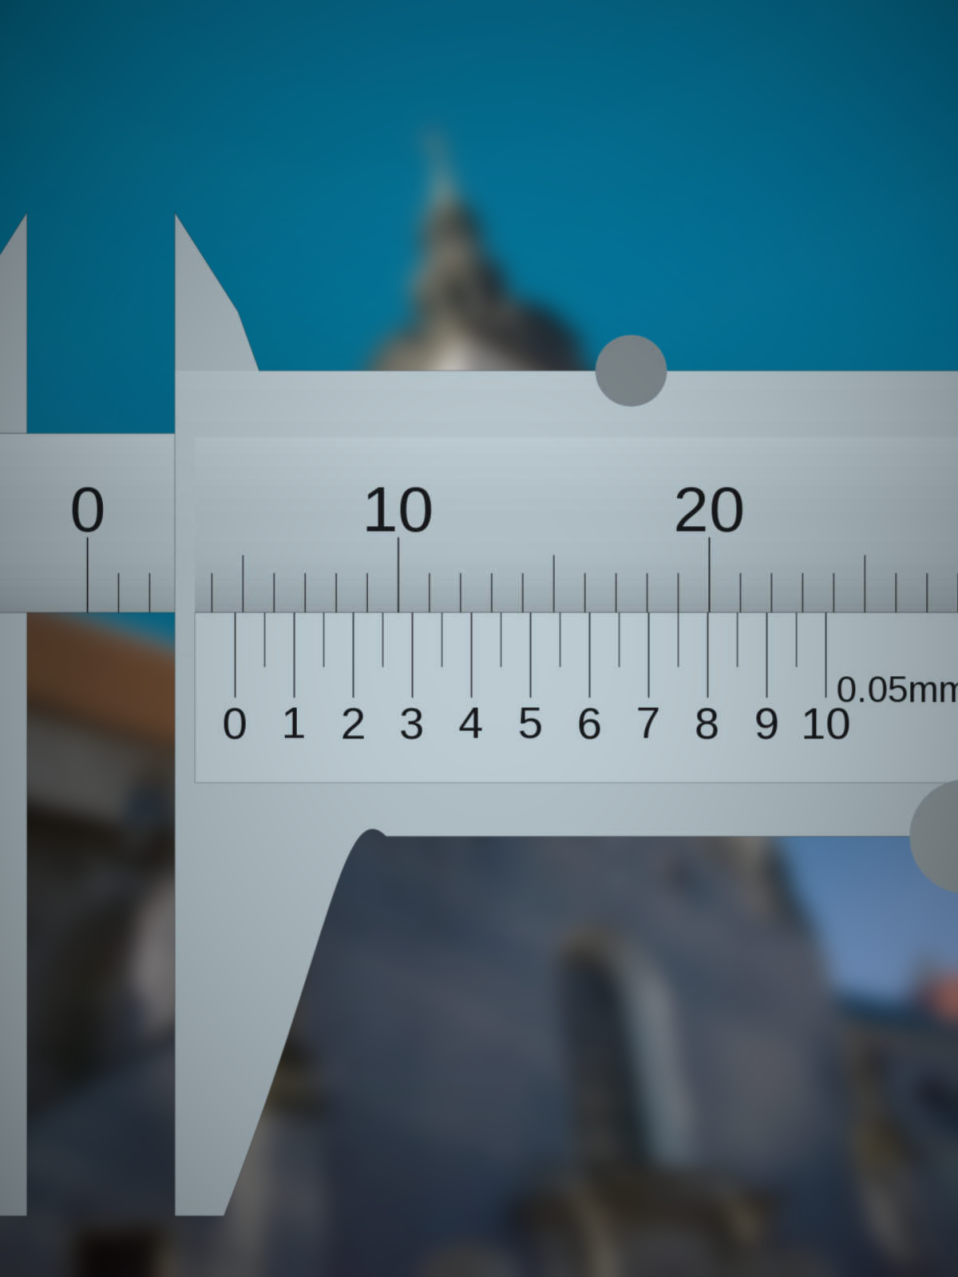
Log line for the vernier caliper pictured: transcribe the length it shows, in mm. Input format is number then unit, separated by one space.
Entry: 4.75 mm
